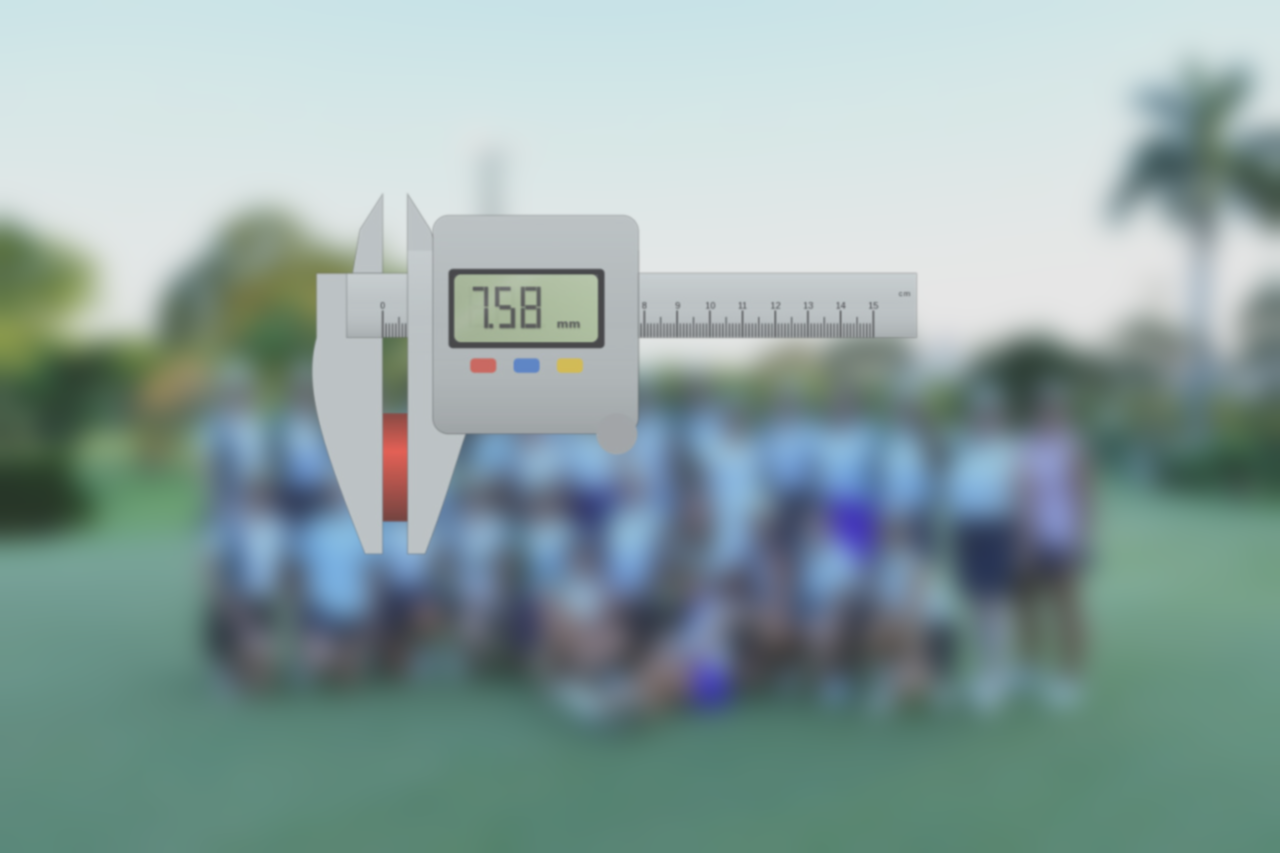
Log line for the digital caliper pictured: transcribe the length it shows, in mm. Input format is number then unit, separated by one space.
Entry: 7.58 mm
